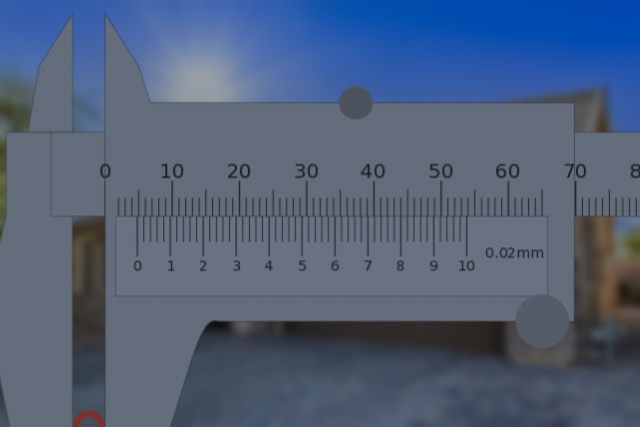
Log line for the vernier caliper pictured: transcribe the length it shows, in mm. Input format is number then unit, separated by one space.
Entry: 4.8 mm
